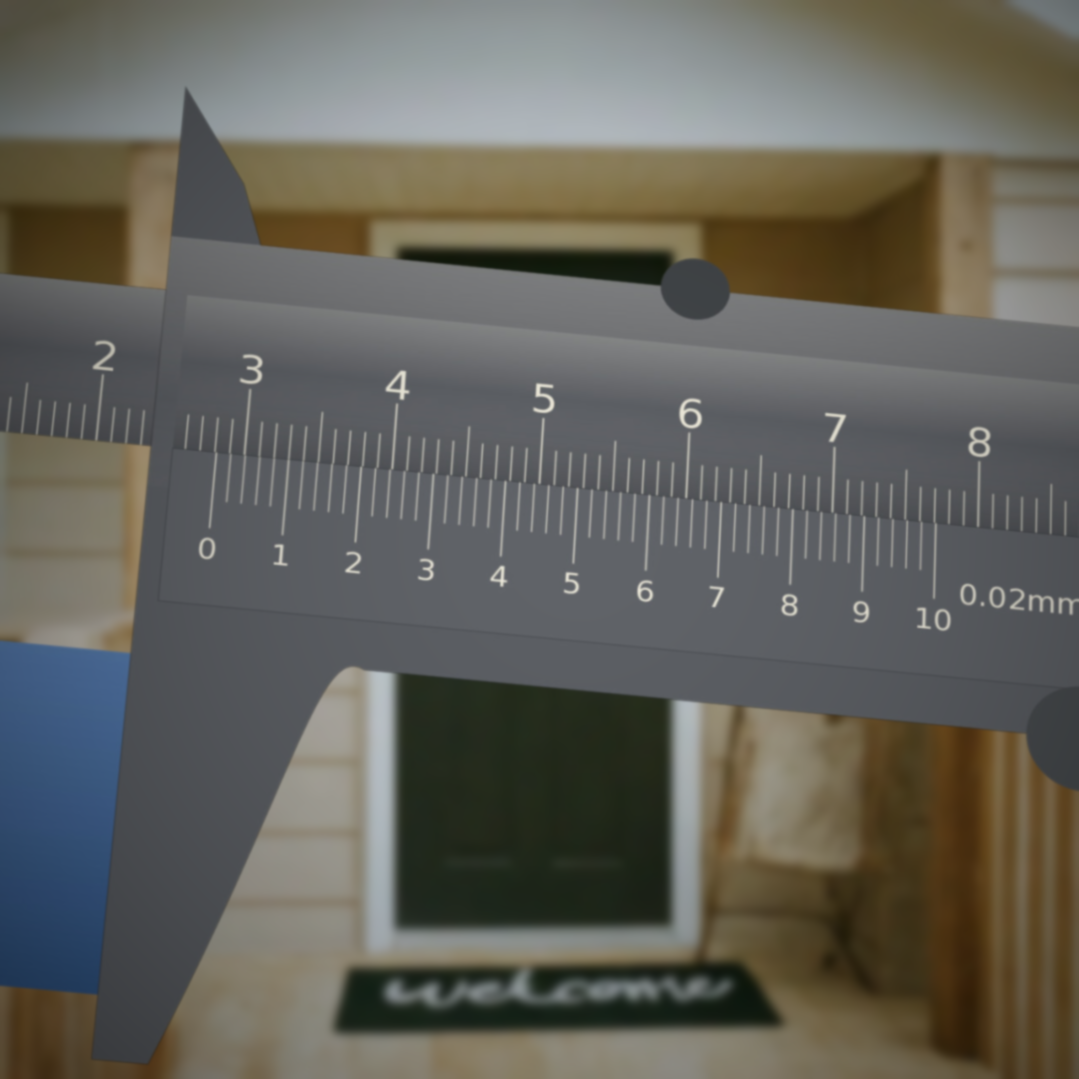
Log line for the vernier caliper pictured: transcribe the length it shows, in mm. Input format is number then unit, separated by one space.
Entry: 28.1 mm
